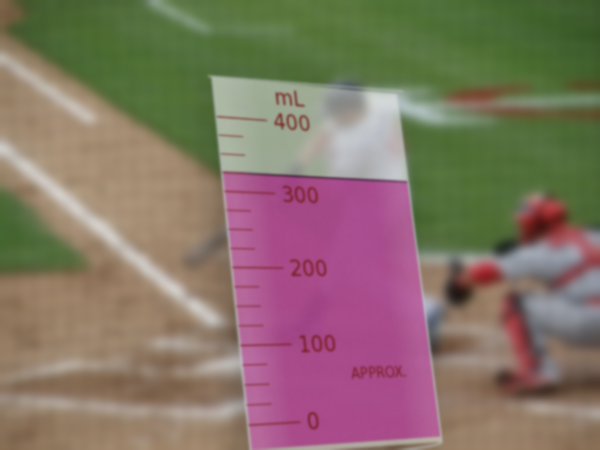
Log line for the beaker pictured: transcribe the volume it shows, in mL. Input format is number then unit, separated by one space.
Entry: 325 mL
